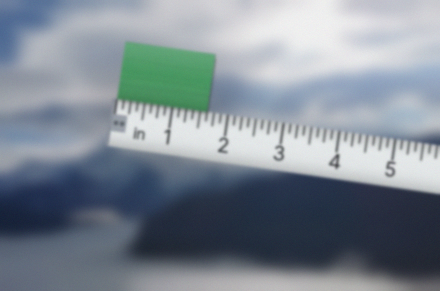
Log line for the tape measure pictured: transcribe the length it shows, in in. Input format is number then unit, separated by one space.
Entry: 1.625 in
